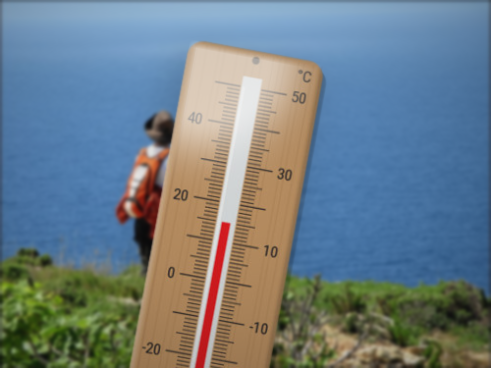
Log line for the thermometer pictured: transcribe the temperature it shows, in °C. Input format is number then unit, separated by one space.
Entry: 15 °C
